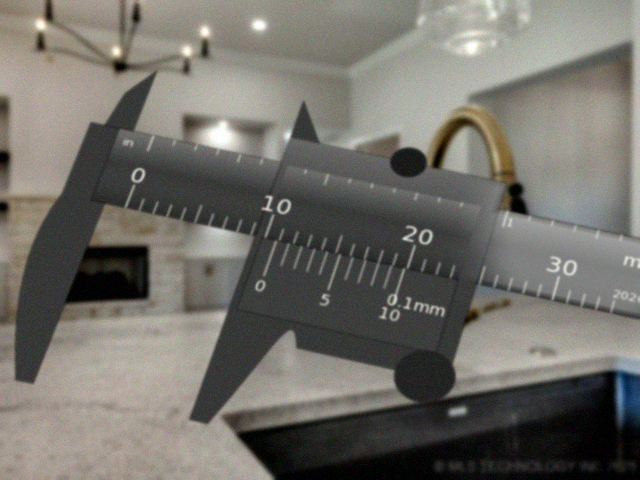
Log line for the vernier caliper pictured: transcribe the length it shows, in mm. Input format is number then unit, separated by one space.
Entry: 10.8 mm
